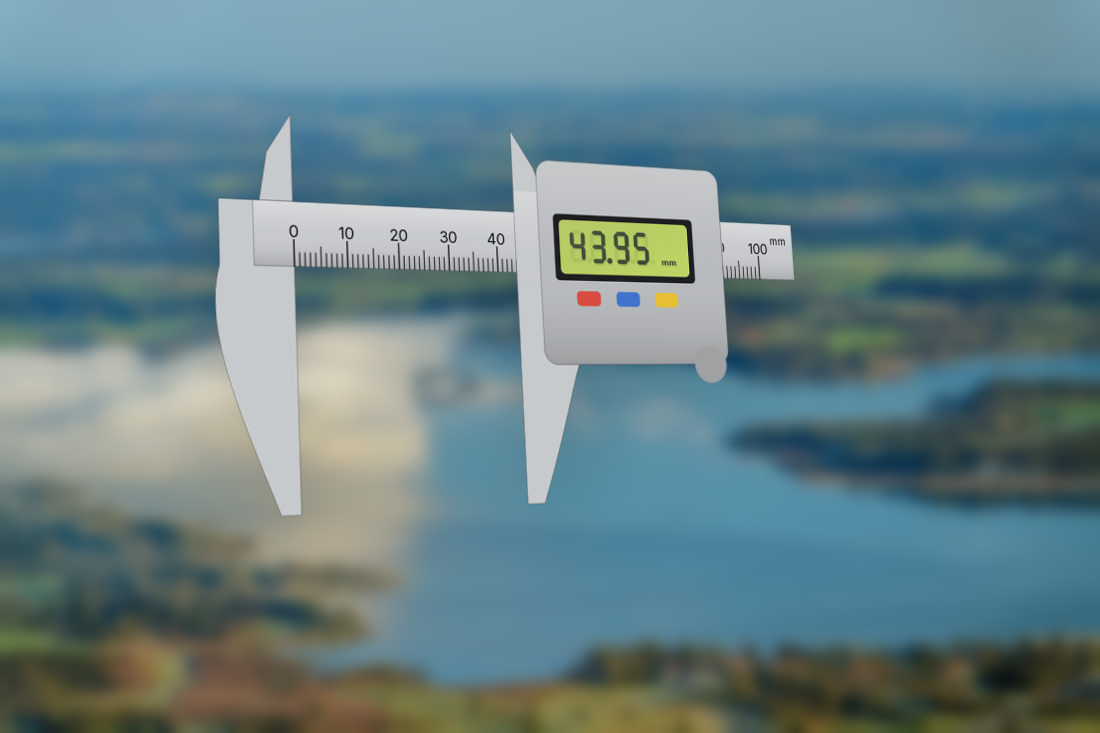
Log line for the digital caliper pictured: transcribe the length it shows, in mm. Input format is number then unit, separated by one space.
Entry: 43.95 mm
